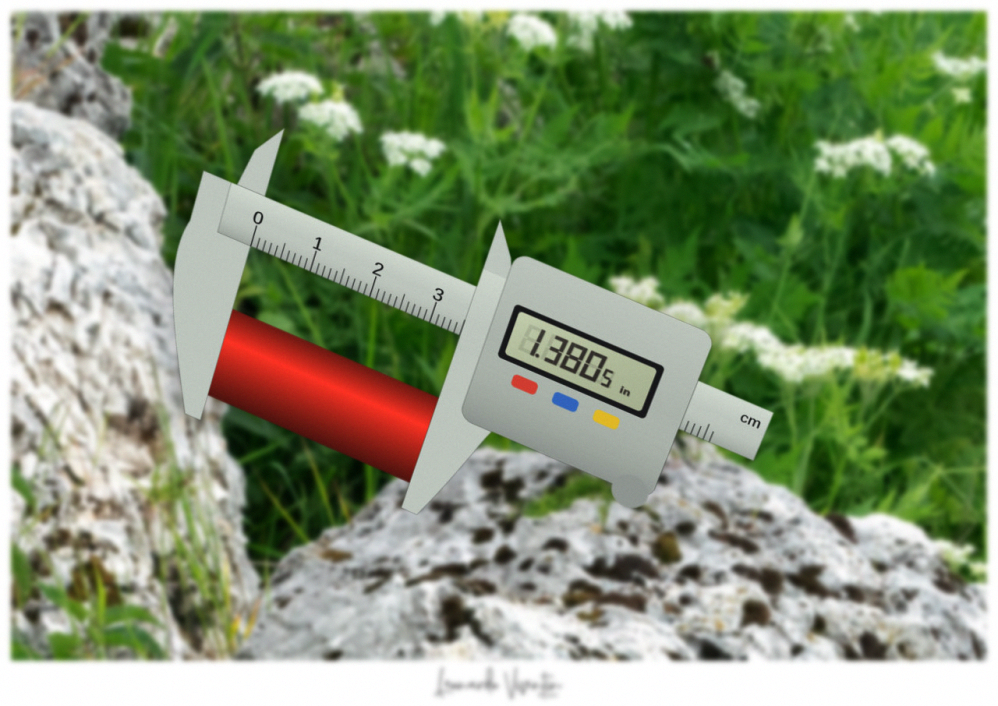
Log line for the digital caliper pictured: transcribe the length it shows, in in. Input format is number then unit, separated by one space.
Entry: 1.3805 in
